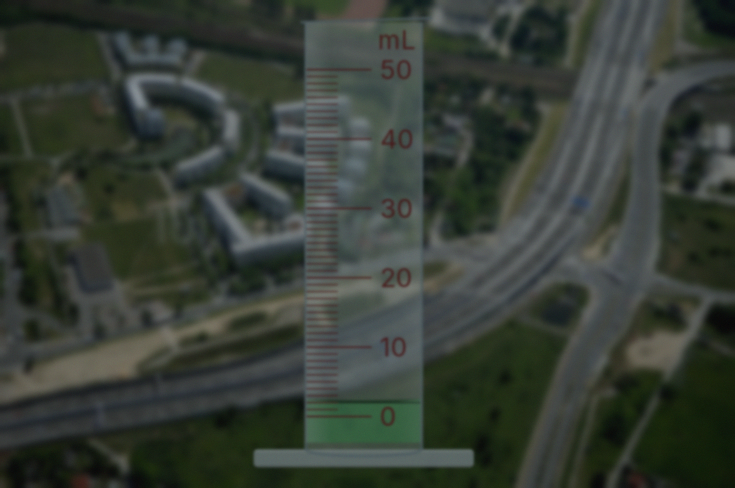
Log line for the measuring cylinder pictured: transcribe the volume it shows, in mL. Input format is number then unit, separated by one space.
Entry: 2 mL
